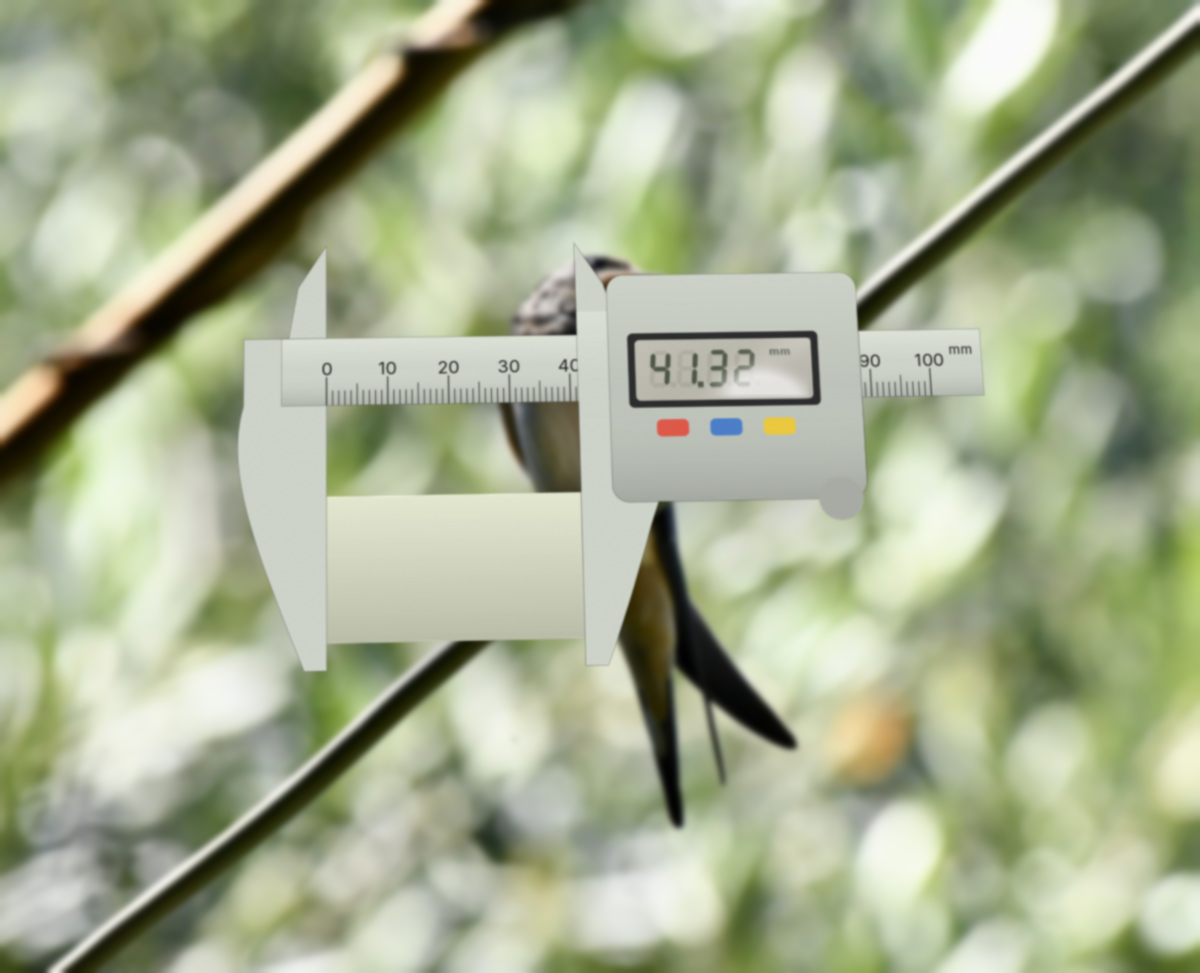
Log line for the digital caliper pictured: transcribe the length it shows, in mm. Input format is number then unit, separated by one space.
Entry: 41.32 mm
